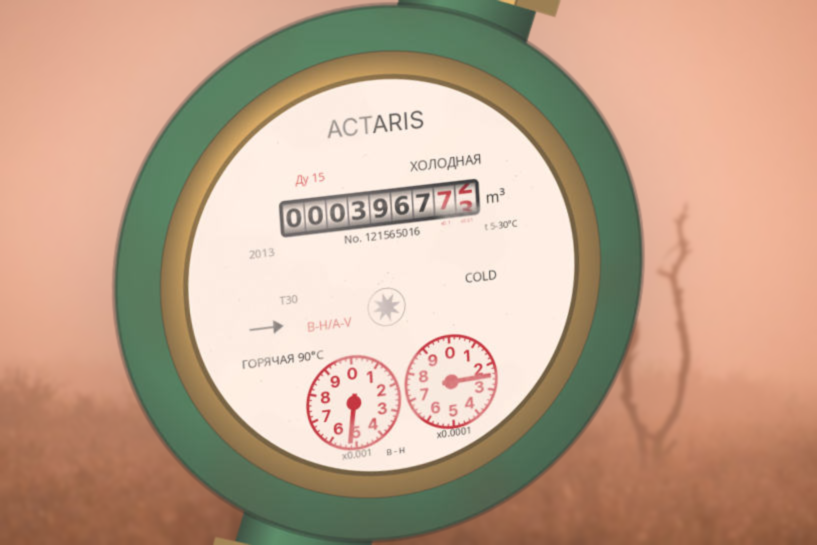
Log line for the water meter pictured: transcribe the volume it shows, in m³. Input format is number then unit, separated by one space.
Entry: 3967.7252 m³
